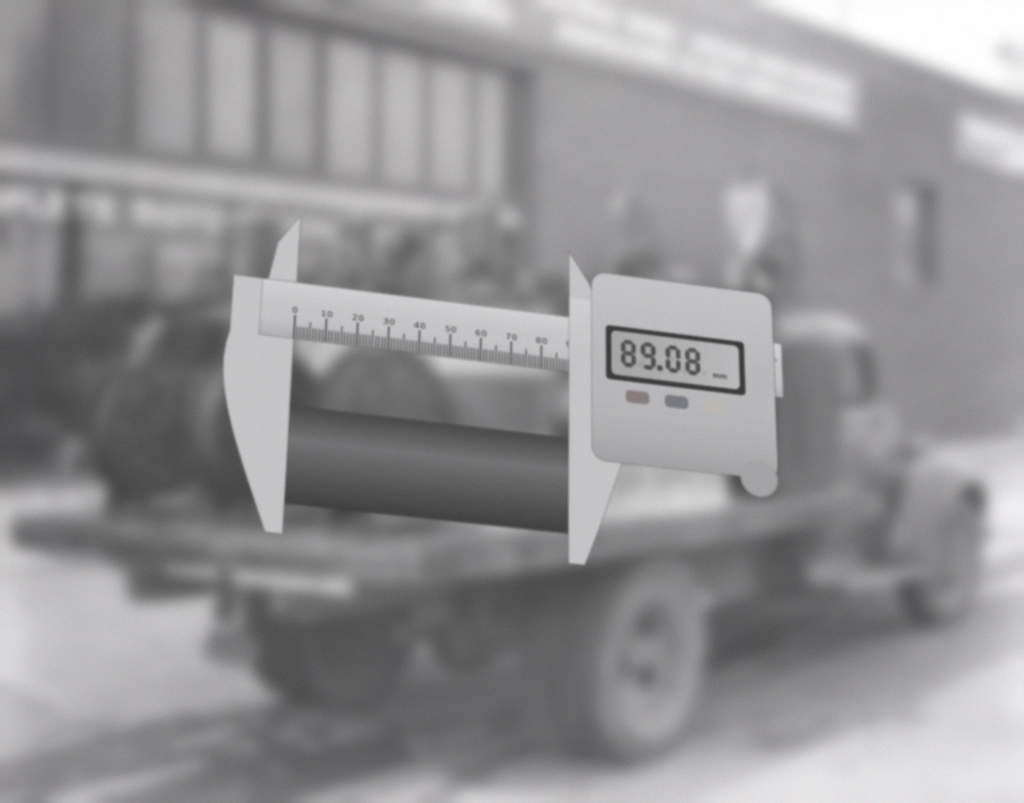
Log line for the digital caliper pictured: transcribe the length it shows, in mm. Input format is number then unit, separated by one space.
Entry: 89.08 mm
